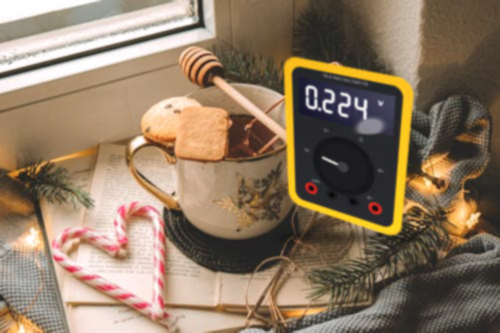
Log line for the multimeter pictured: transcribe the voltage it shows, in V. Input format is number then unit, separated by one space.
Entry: 0.224 V
